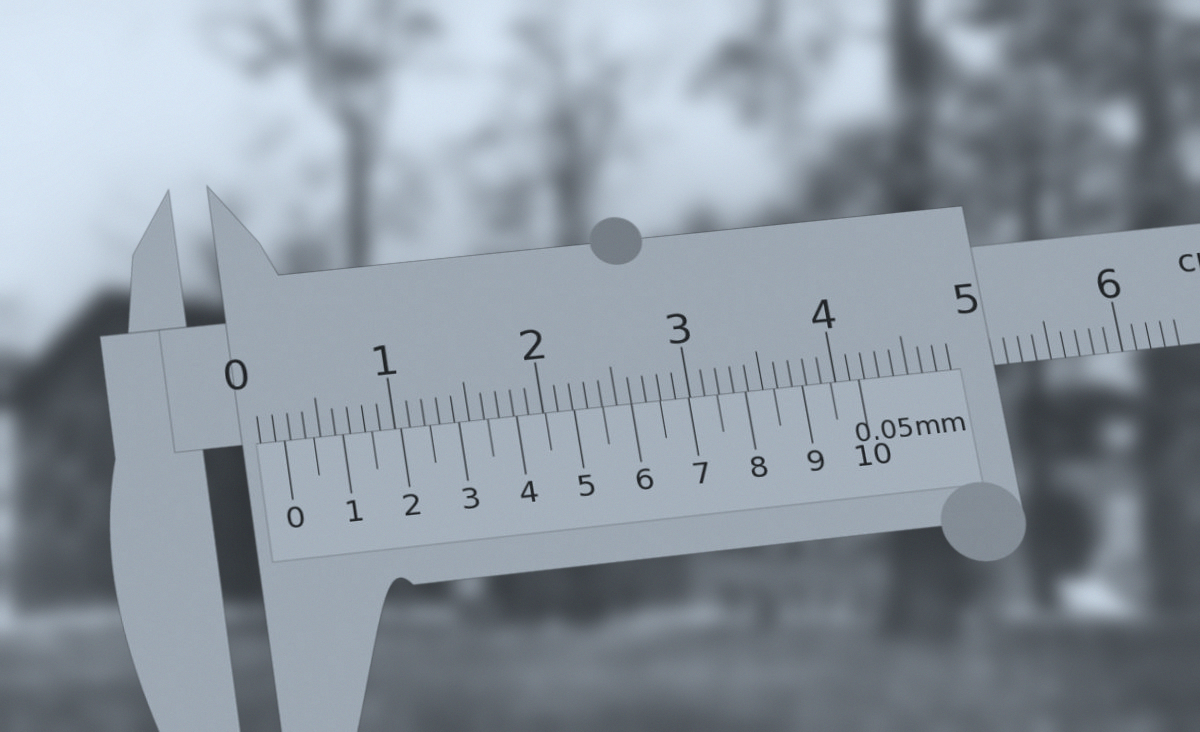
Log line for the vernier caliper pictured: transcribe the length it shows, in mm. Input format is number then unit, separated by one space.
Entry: 2.6 mm
